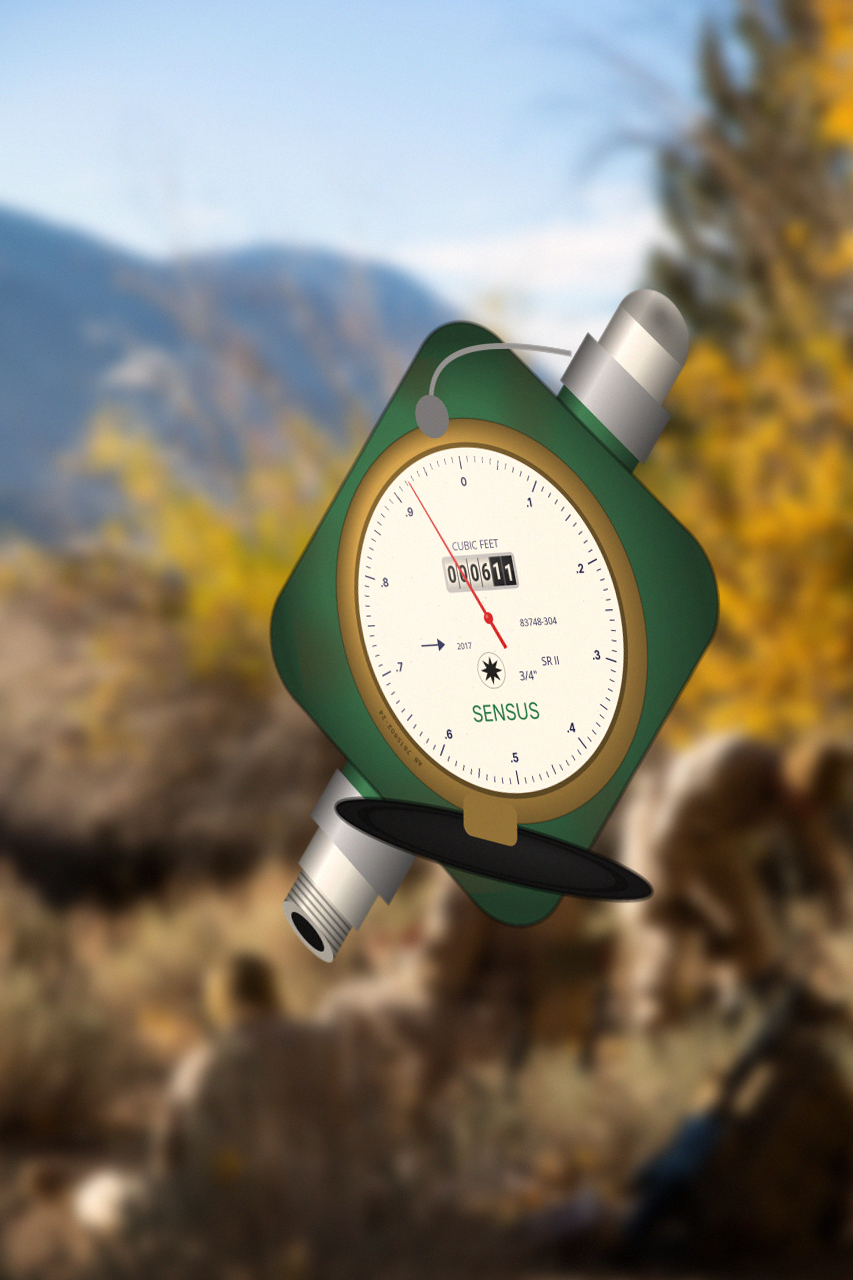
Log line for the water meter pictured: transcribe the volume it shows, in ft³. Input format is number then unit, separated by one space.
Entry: 610.92 ft³
